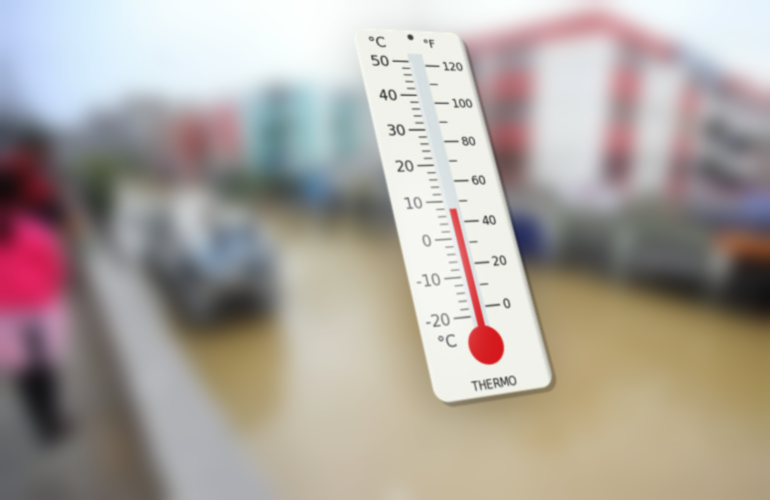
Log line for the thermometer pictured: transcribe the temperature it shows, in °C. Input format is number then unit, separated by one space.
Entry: 8 °C
